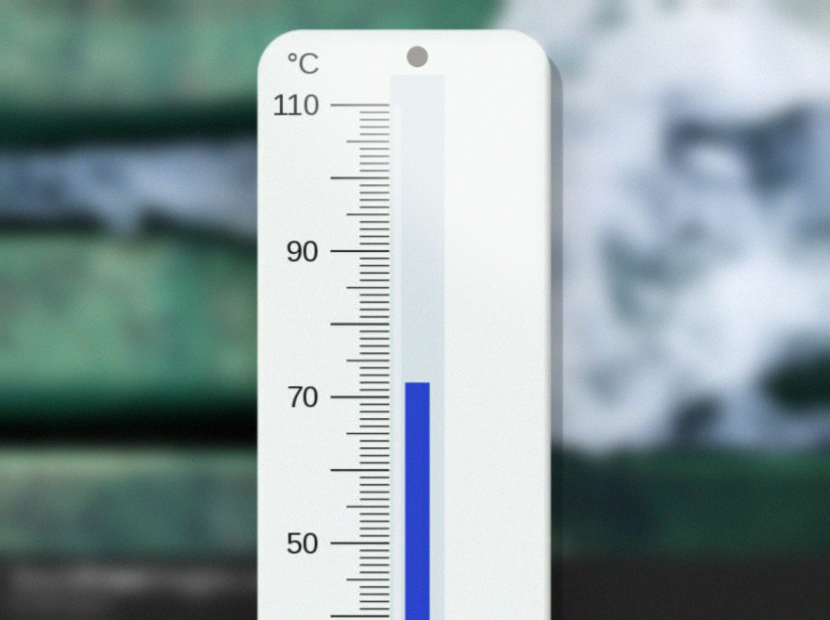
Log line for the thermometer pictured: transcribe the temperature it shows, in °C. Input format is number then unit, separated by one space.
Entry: 72 °C
